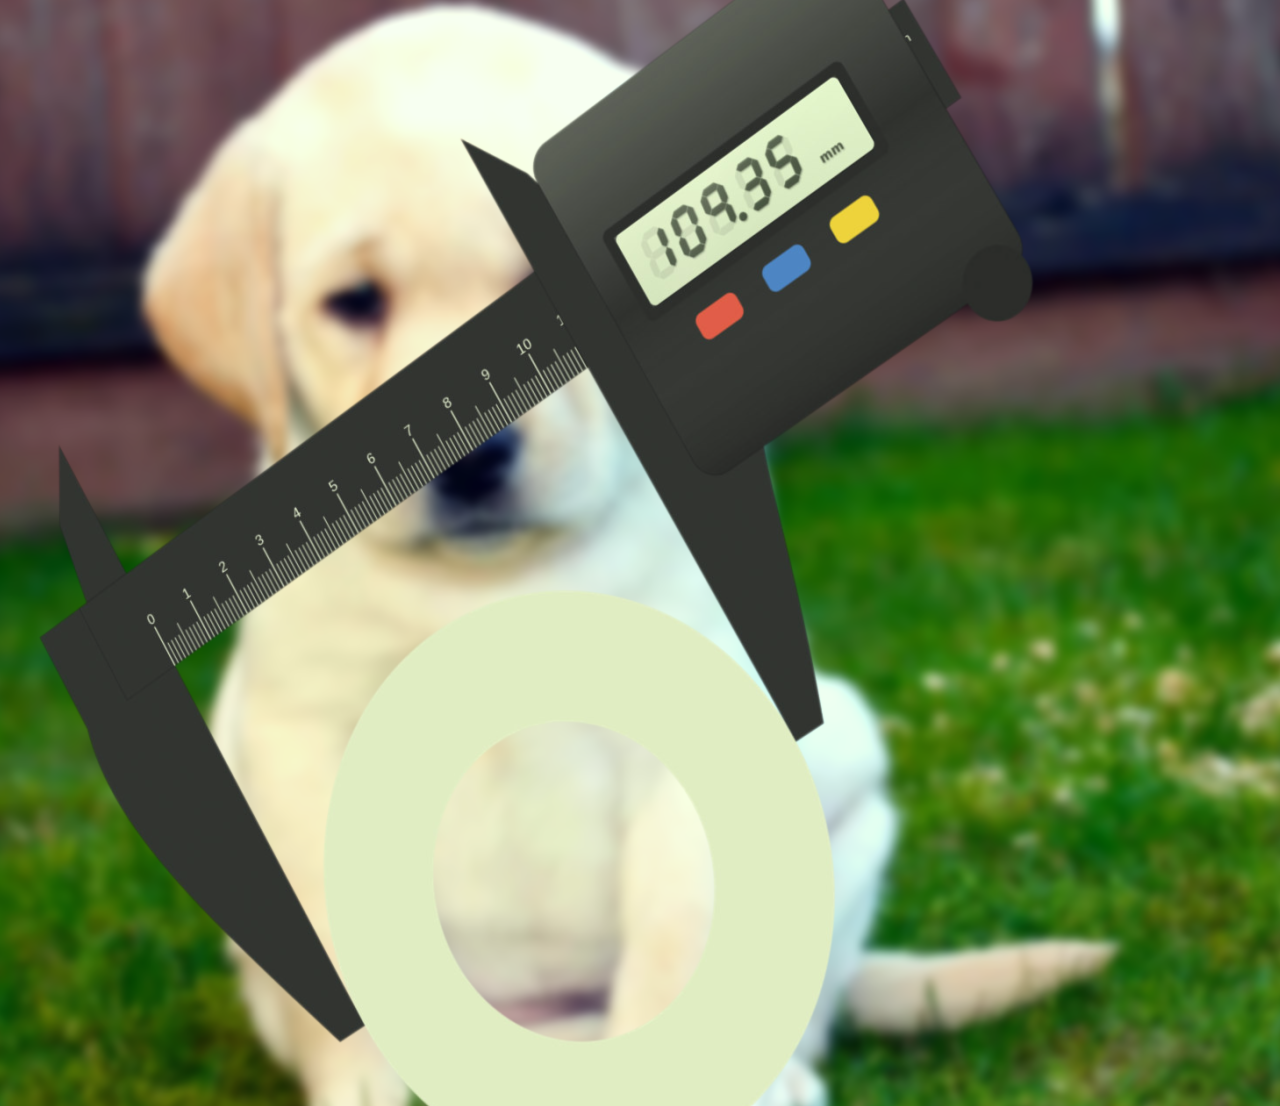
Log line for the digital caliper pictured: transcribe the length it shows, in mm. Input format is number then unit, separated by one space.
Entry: 109.35 mm
